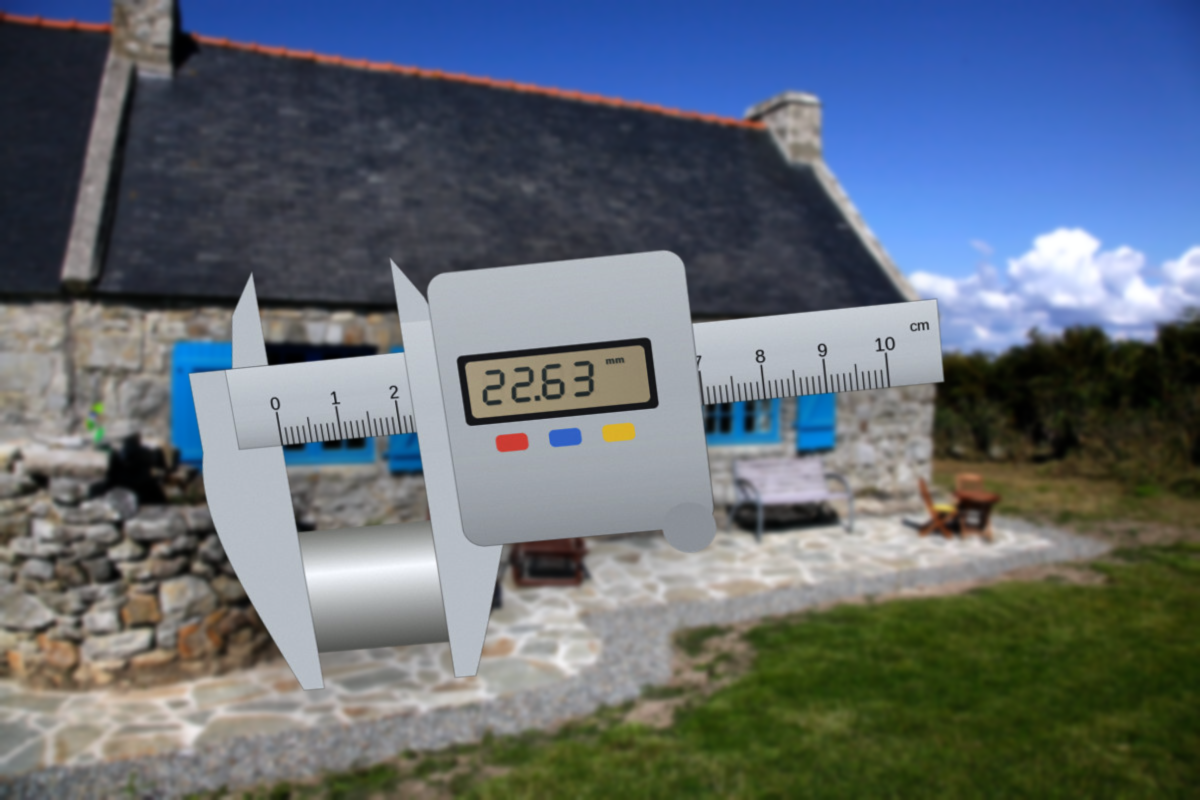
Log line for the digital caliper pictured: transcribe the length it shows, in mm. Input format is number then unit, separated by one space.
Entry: 22.63 mm
